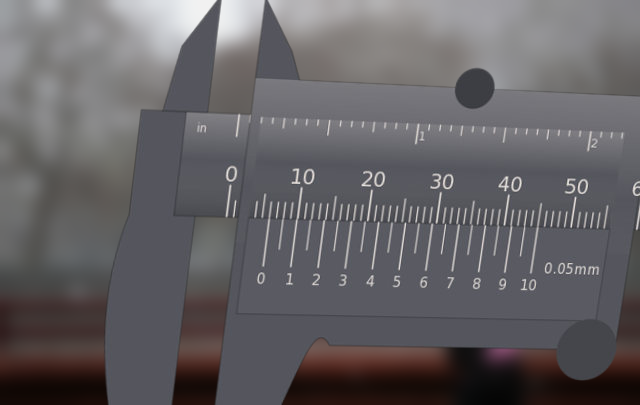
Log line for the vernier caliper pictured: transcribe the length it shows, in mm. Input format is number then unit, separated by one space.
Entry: 6.0 mm
